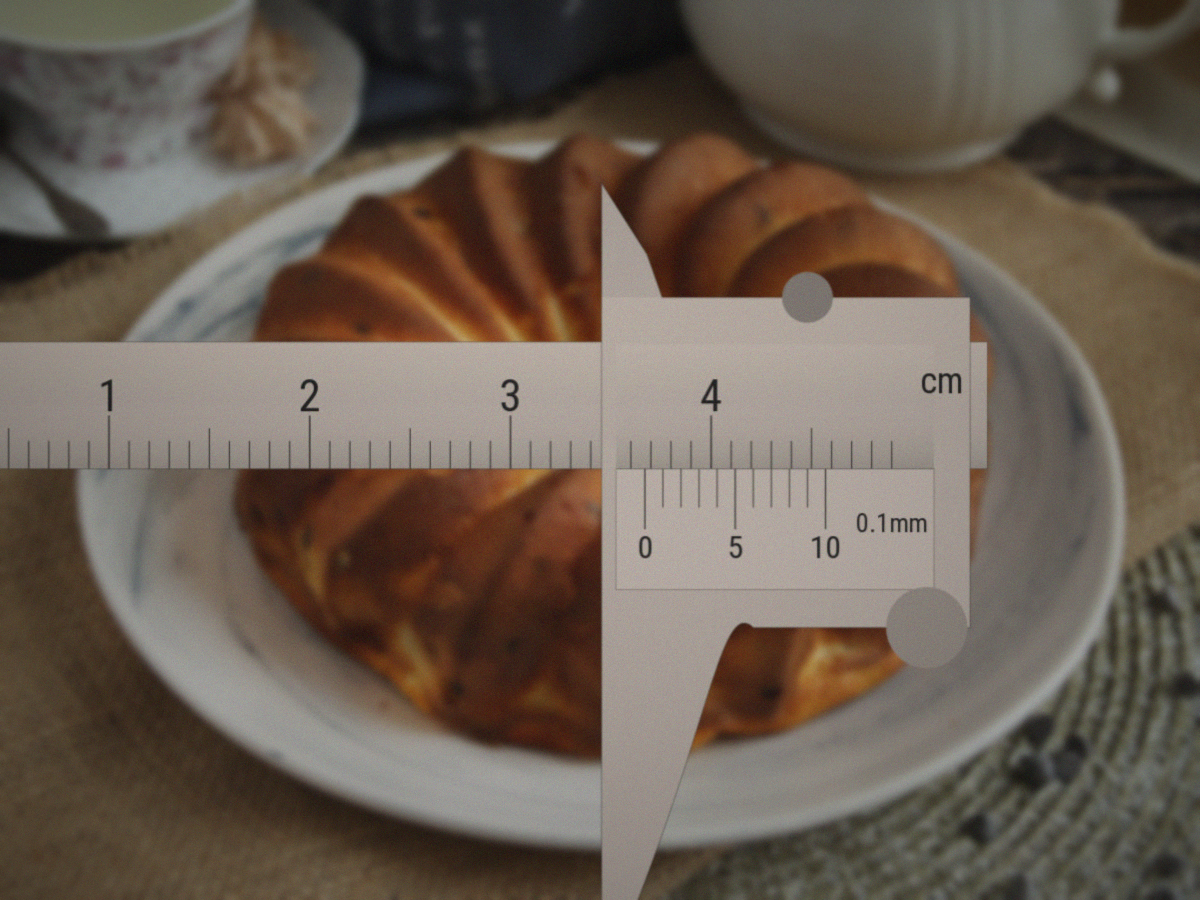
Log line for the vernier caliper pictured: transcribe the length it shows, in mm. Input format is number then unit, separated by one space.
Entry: 36.7 mm
